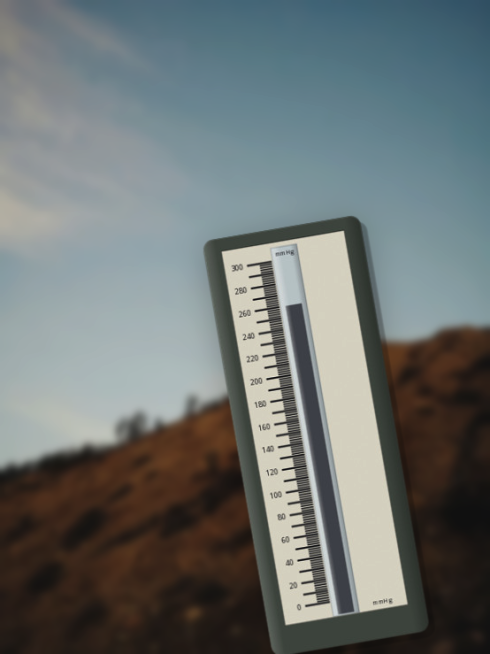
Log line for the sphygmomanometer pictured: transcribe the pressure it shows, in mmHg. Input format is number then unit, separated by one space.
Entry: 260 mmHg
